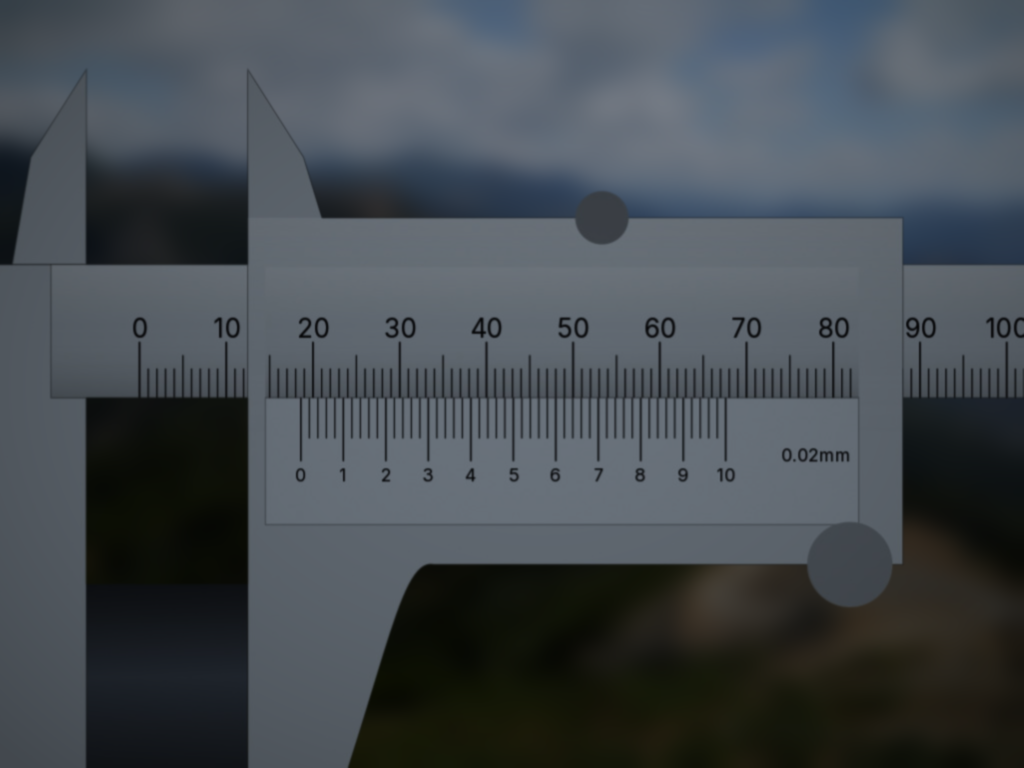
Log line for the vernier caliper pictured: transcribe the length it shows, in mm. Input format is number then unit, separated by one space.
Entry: 18.6 mm
